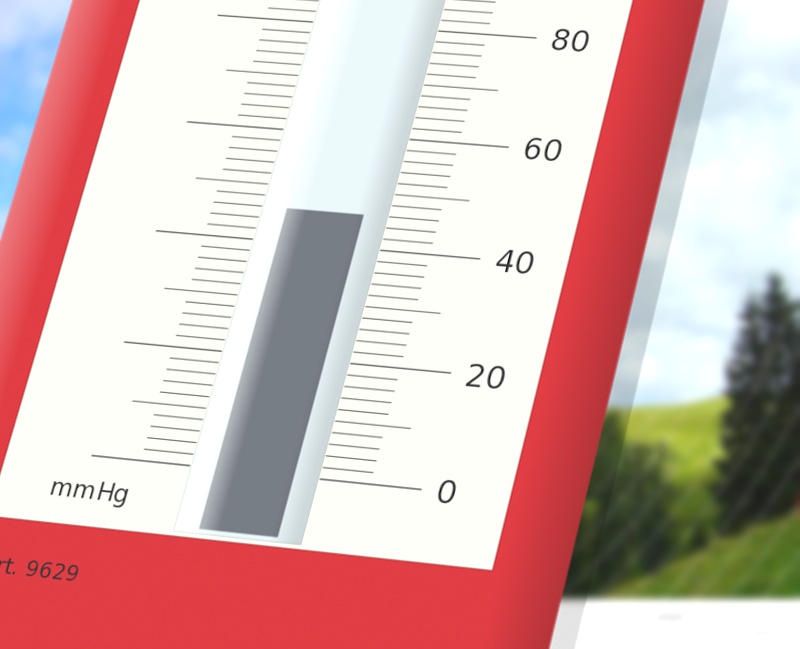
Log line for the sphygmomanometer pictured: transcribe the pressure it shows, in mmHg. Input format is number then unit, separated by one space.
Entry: 46 mmHg
